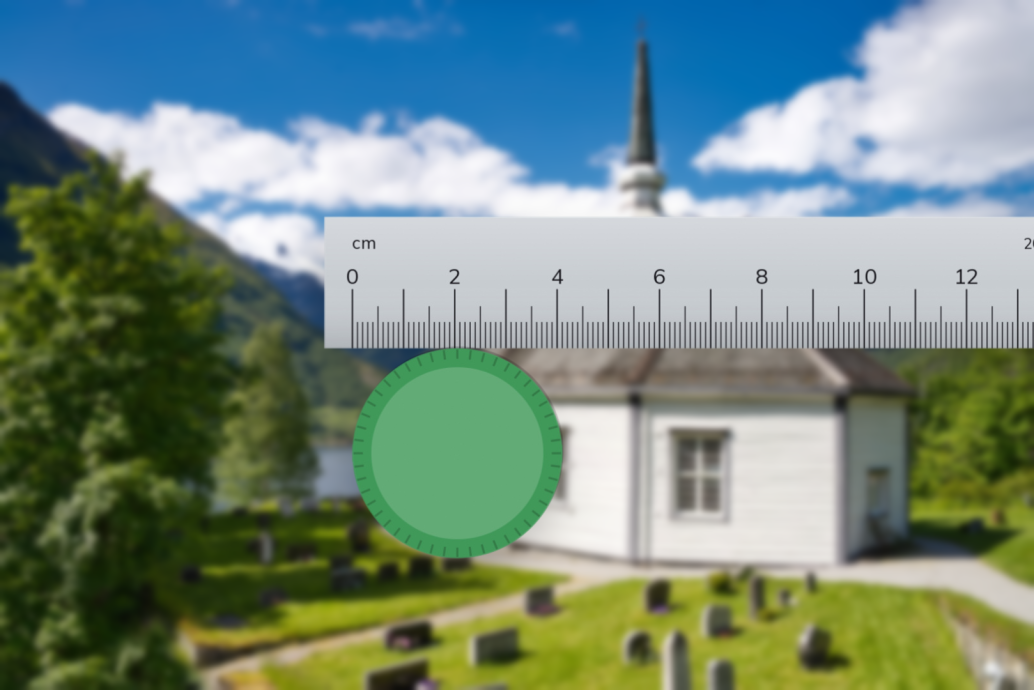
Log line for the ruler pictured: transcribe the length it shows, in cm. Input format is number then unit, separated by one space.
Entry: 4.1 cm
